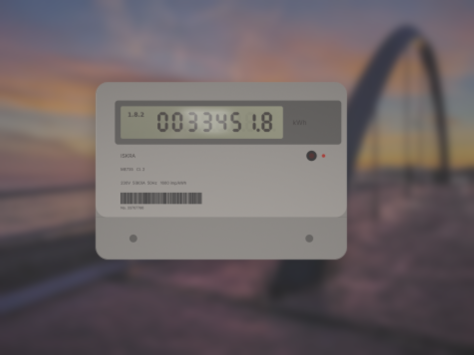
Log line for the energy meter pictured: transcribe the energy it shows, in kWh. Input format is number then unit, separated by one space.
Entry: 33451.8 kWh
